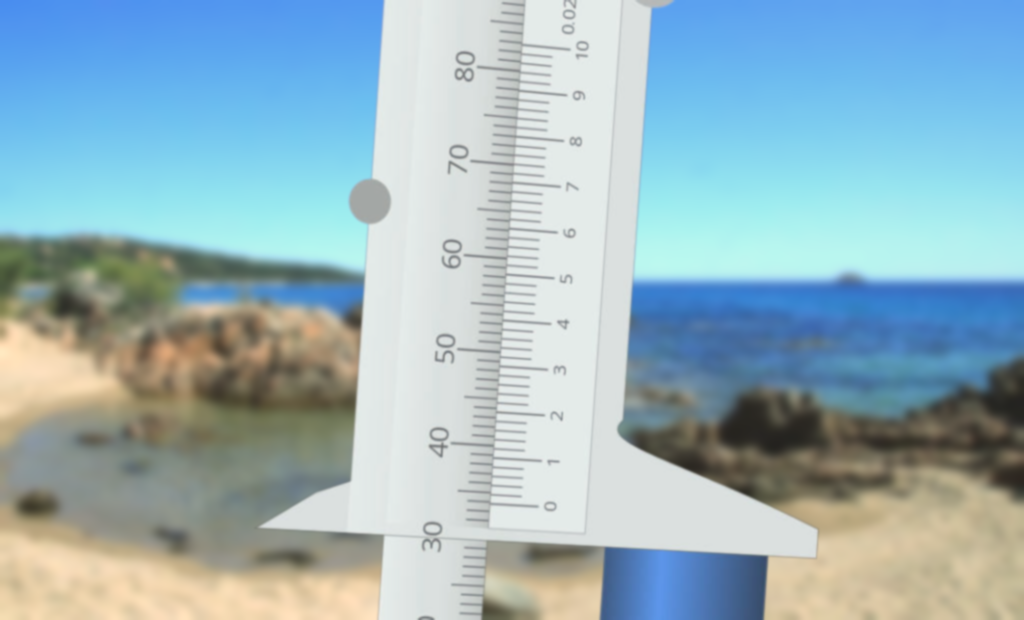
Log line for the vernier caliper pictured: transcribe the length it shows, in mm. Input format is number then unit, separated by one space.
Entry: 33.8 mm
